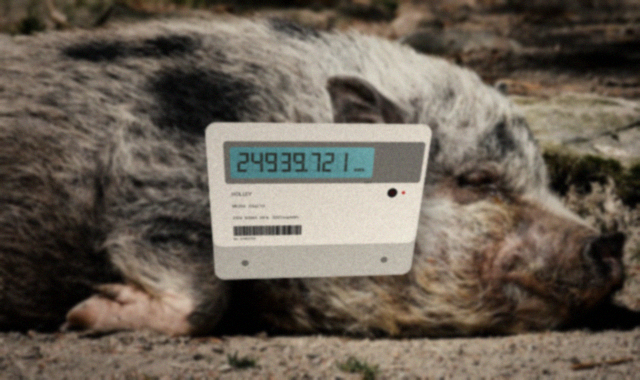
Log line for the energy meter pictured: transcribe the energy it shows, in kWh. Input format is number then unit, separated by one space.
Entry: 24939.721 kWh
